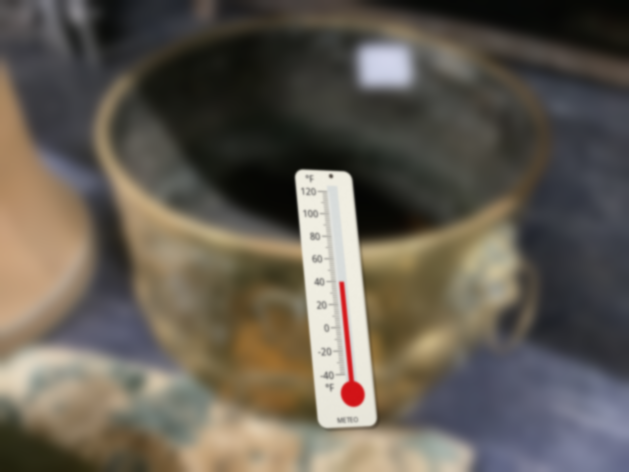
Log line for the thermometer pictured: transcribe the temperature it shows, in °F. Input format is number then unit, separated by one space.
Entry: 40 °F
